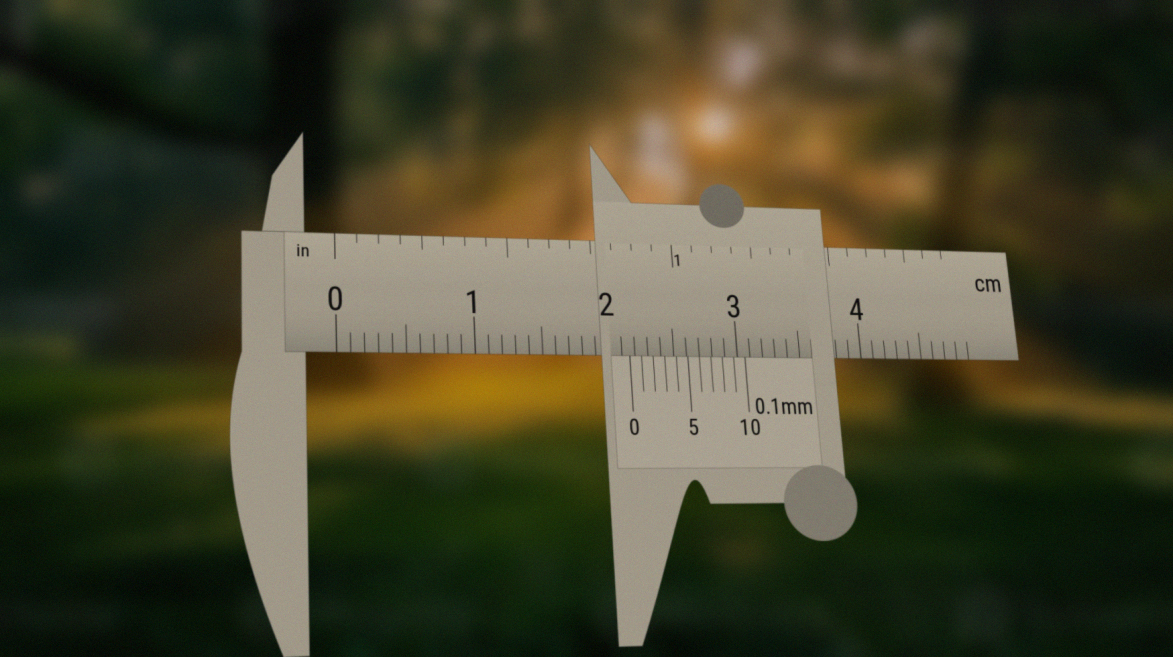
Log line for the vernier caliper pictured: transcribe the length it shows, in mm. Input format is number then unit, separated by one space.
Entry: 21.6 mm
